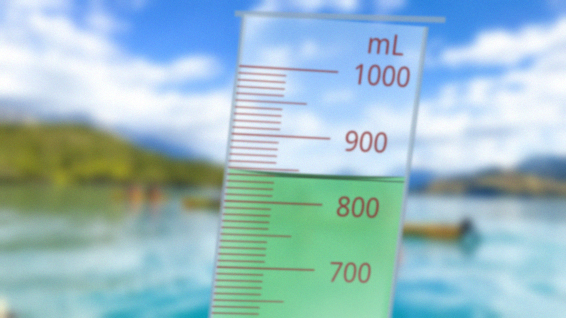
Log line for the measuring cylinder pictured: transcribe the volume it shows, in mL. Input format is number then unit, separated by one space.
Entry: 840 mL
